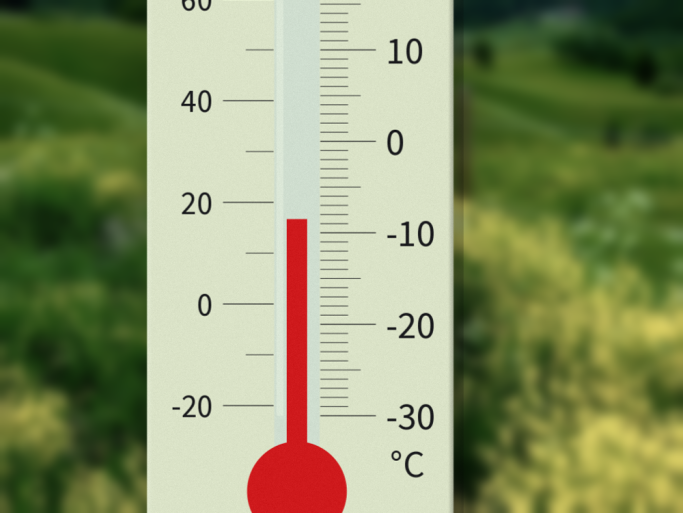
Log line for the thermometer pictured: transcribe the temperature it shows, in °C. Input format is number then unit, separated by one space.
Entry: -8.5 °C
